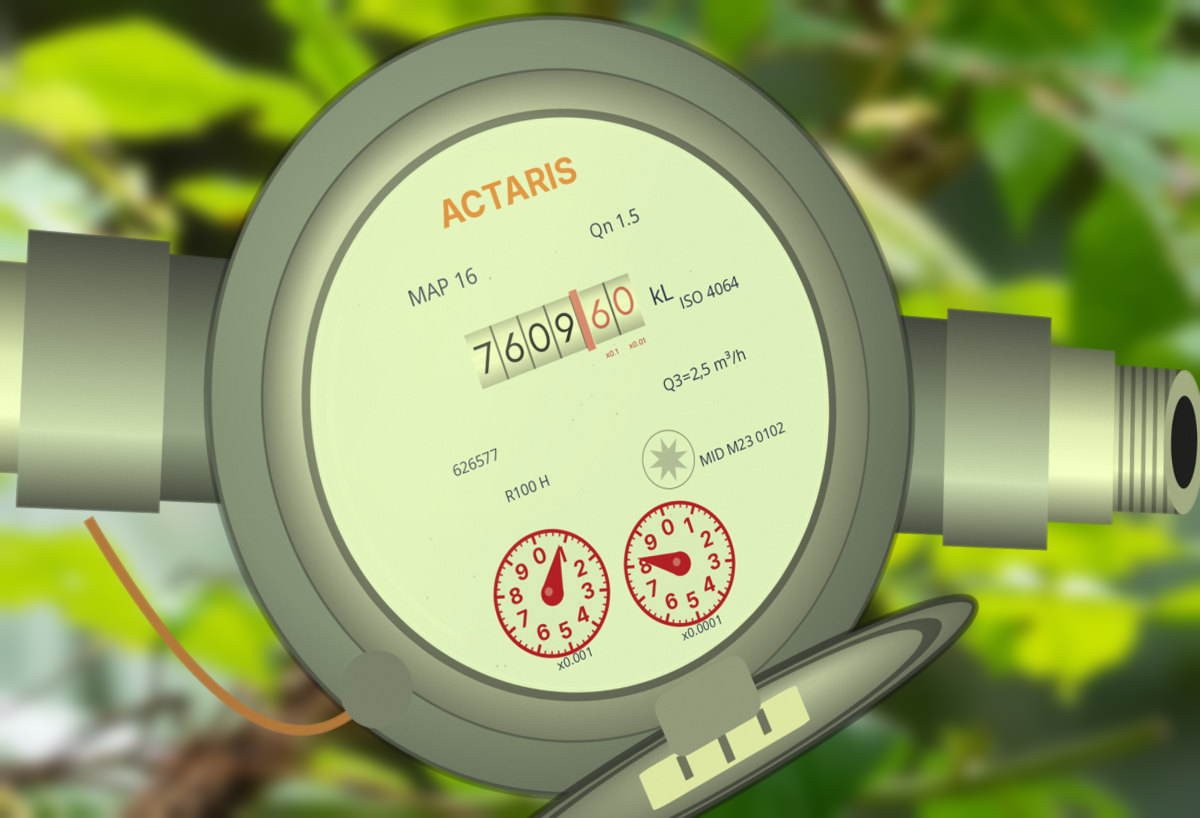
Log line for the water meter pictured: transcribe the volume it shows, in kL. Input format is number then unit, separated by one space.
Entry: 7609.6008 kL
